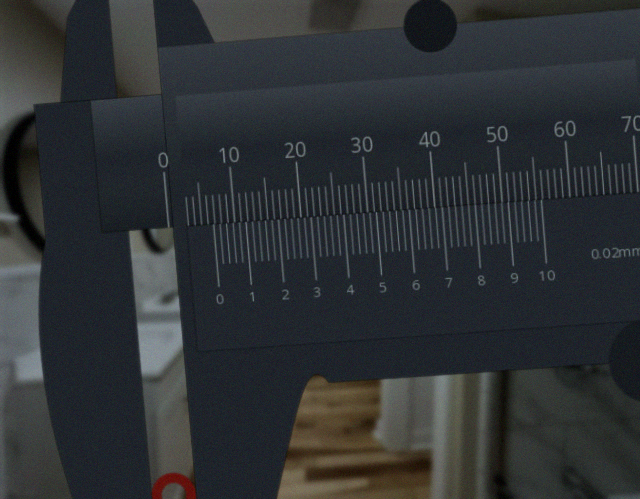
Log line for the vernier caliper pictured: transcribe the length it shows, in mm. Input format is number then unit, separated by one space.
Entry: 6.8 mm
